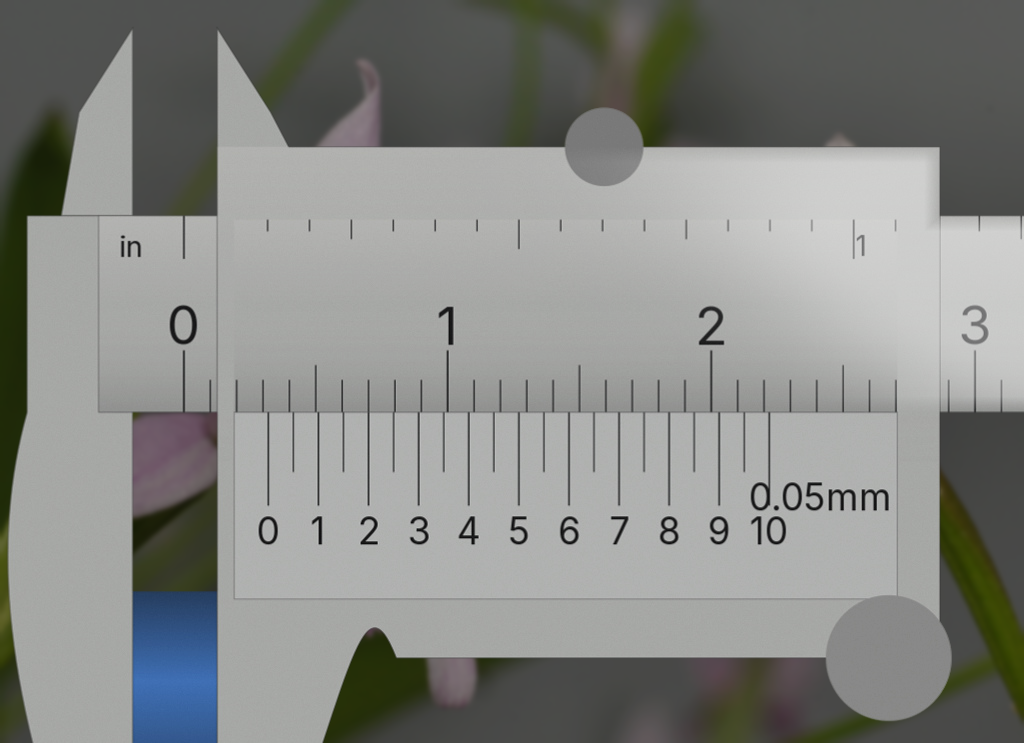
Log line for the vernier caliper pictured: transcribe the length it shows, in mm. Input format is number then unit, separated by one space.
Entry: 3.20 mm
